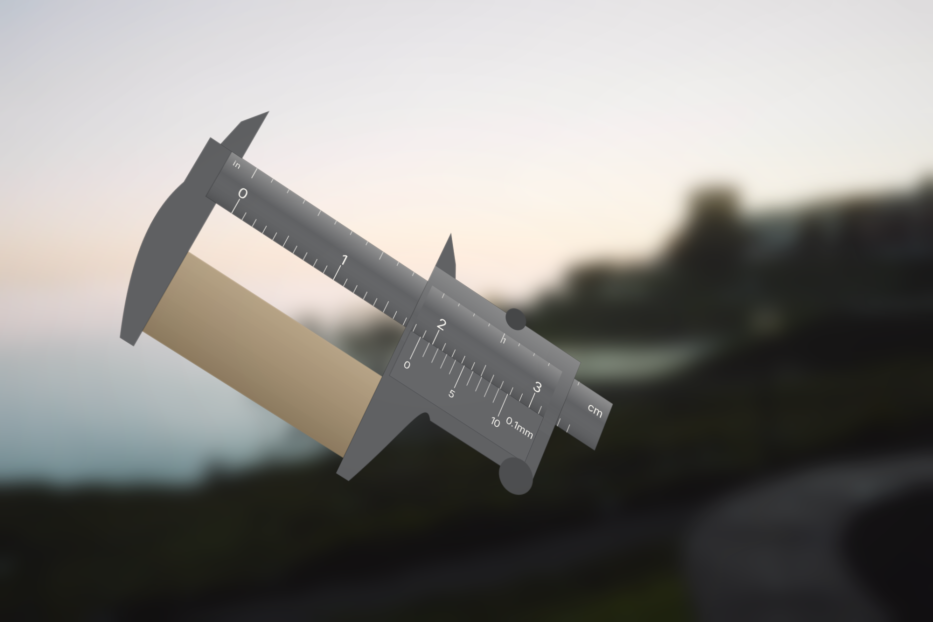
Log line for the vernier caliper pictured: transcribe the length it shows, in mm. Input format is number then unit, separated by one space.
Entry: 18.8 mm
